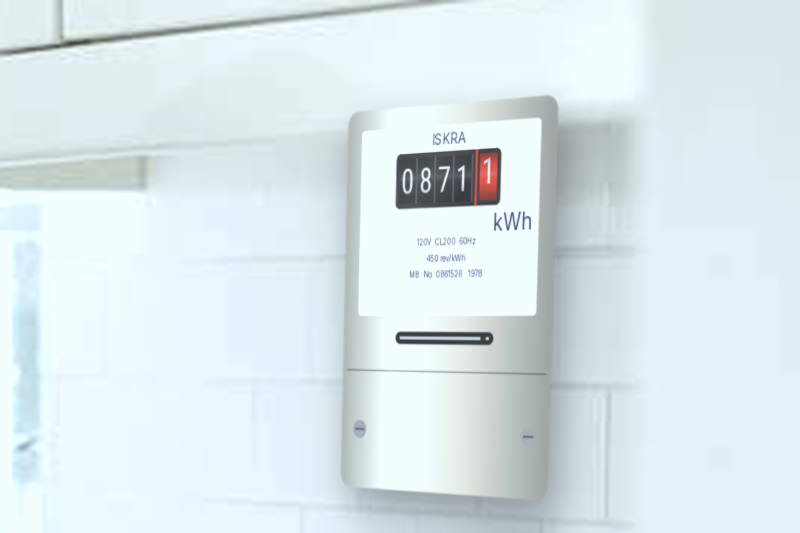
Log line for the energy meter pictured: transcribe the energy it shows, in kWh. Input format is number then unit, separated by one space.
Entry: 871.1 kWh
